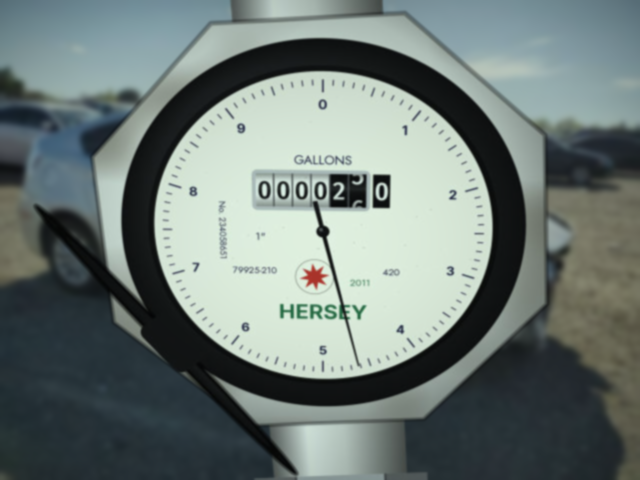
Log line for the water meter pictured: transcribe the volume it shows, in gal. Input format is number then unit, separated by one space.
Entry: 254.6 gal
